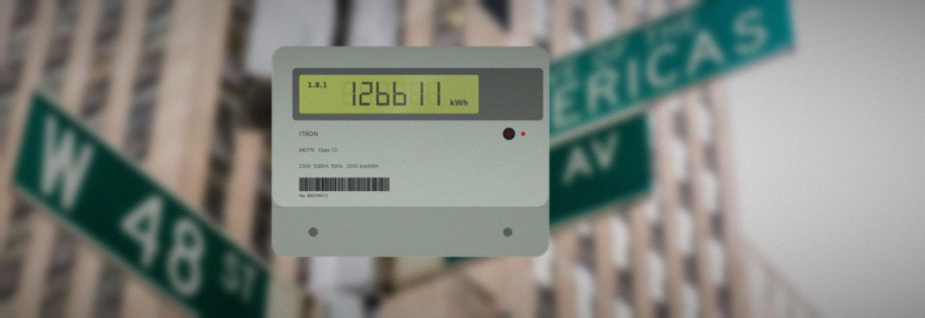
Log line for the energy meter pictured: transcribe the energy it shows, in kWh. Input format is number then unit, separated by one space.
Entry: 126611 kWh
